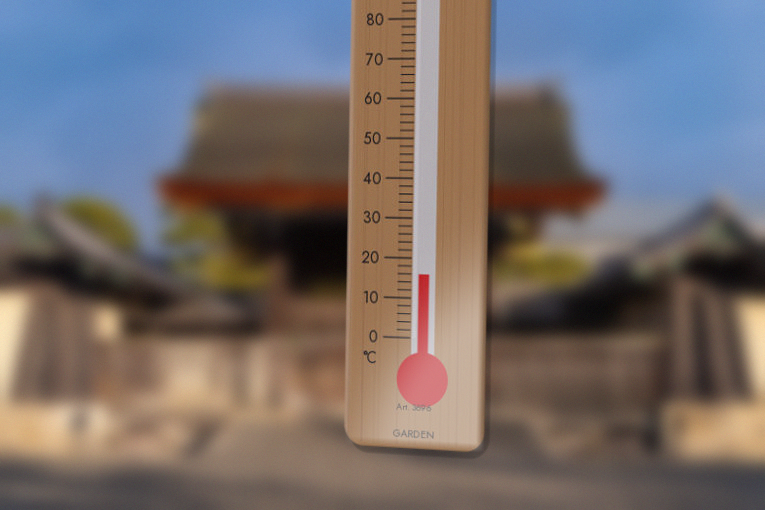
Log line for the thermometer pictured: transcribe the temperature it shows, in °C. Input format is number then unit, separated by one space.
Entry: 16 °C
